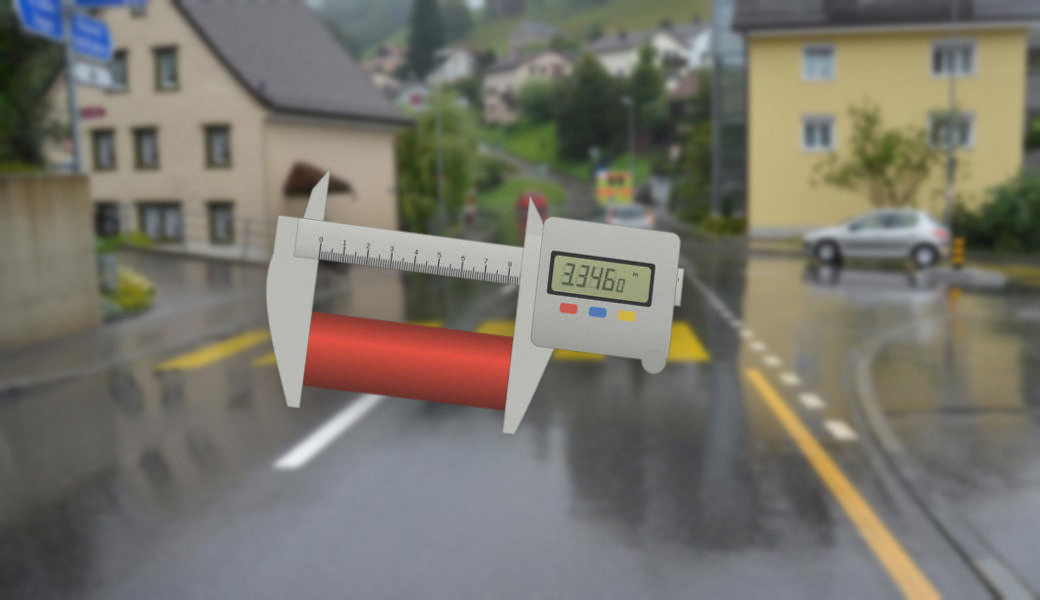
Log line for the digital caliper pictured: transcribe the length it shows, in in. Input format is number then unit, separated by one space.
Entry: 3.3460 in
